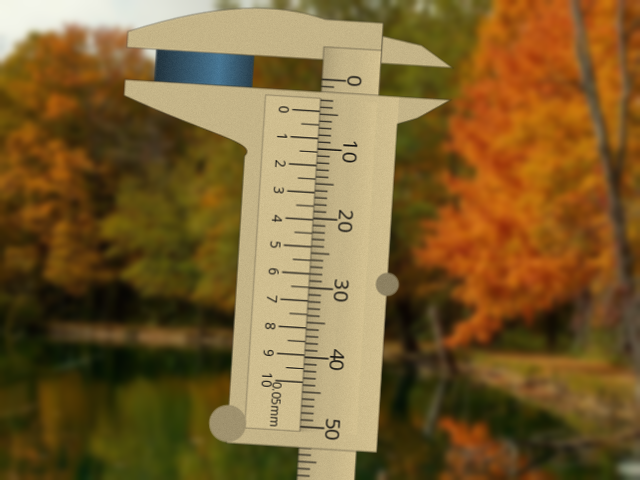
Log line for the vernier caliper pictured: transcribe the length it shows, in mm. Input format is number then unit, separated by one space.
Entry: 4.6 mm
